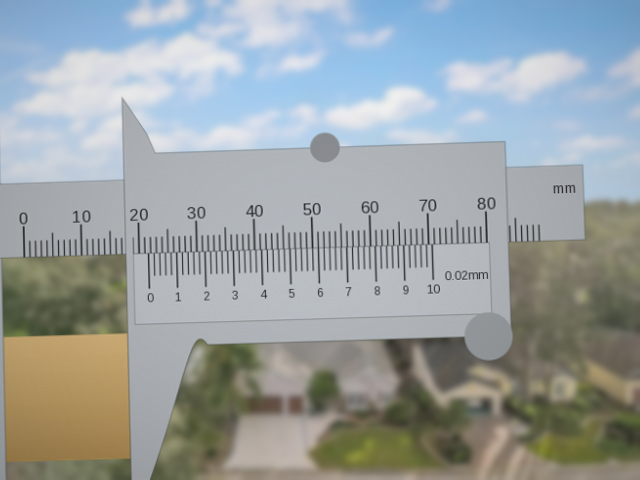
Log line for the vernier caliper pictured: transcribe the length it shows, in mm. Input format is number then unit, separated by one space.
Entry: 21.6 mm
